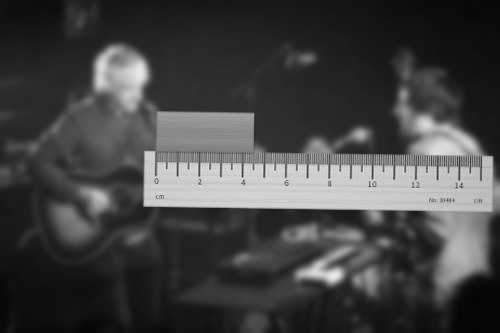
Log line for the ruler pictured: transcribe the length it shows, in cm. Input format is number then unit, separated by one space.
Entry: 4.5 cm
